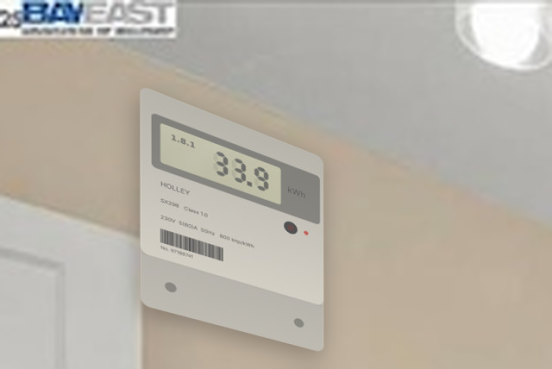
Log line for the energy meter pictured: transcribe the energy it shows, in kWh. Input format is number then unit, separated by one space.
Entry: 33.9 kWh
